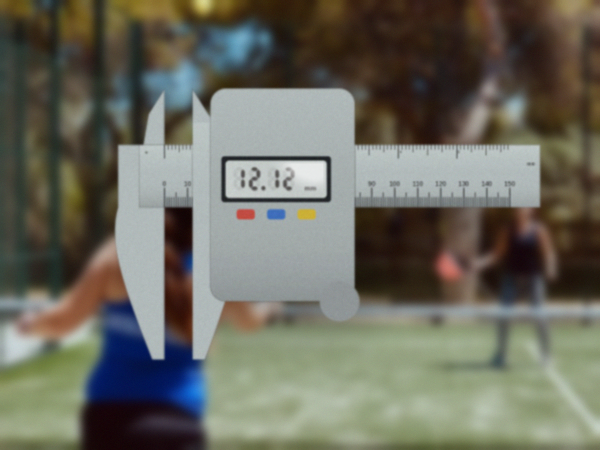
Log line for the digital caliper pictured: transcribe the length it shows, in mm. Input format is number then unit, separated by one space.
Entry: 12.12 mm
